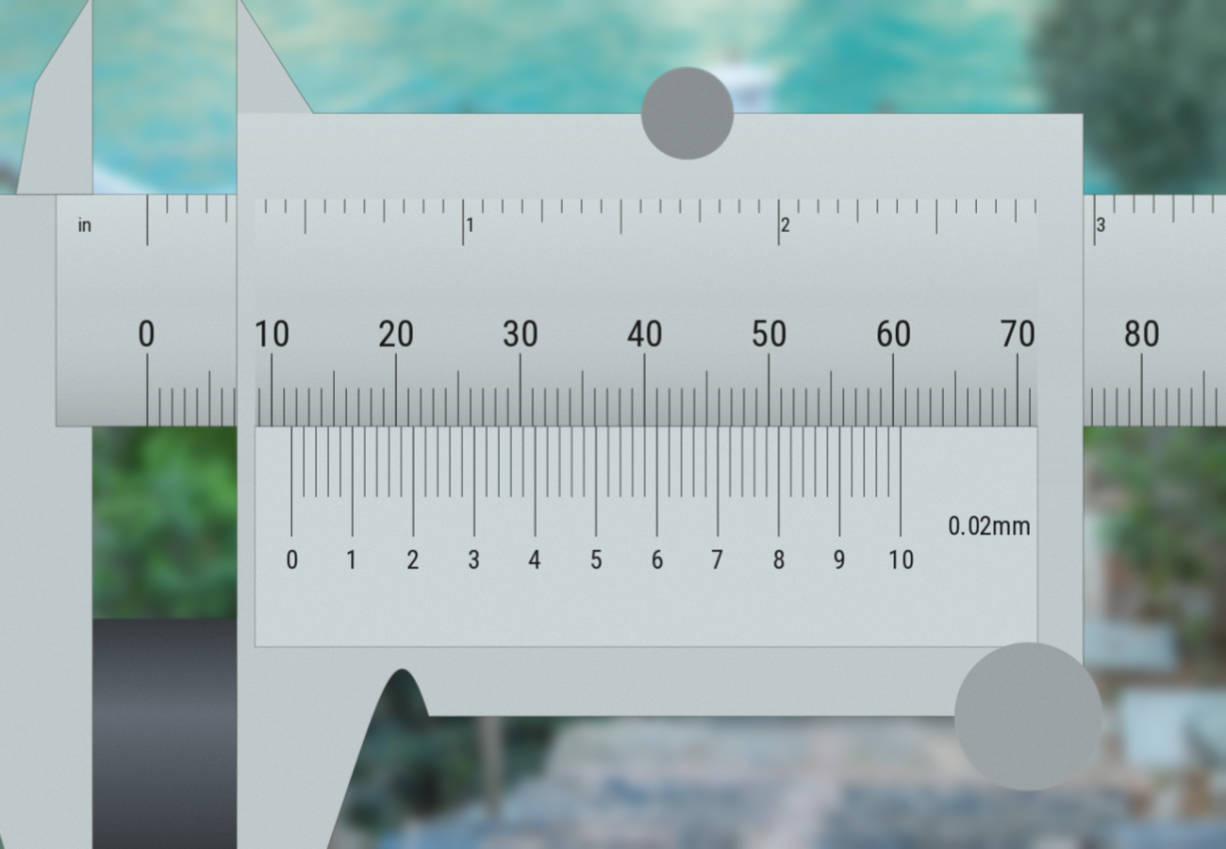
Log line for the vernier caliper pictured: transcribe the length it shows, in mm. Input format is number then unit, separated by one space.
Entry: 11.6 mm
